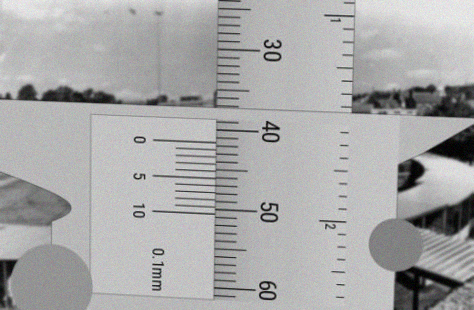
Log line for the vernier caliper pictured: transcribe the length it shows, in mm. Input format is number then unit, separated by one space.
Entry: 41.6 mm
